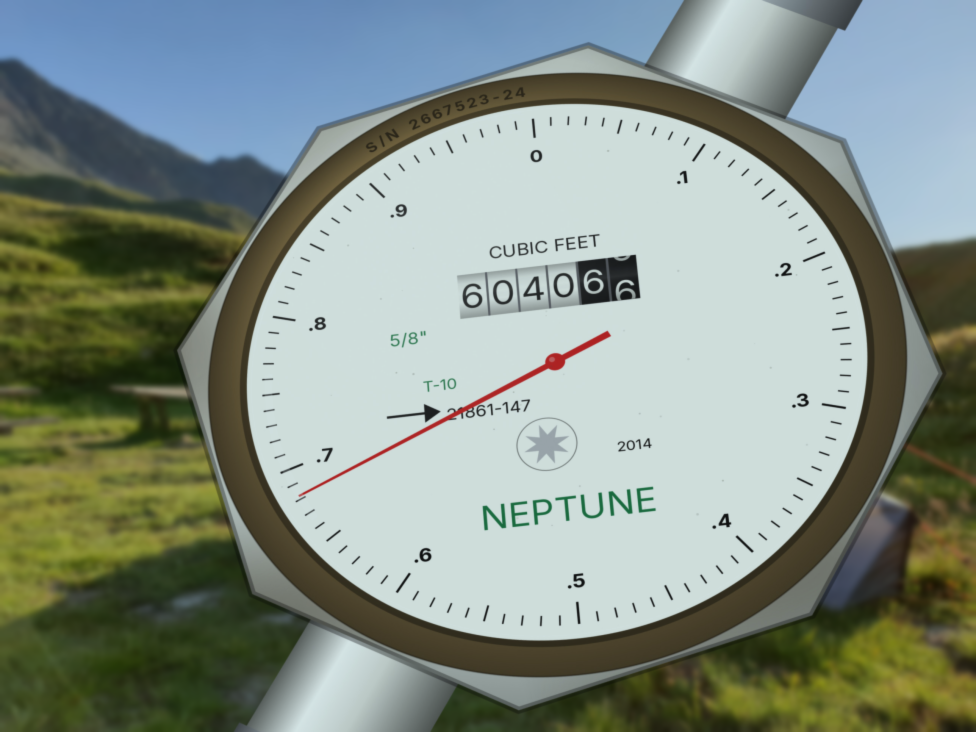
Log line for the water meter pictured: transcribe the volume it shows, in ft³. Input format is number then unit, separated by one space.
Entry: 604065.68 ft³
